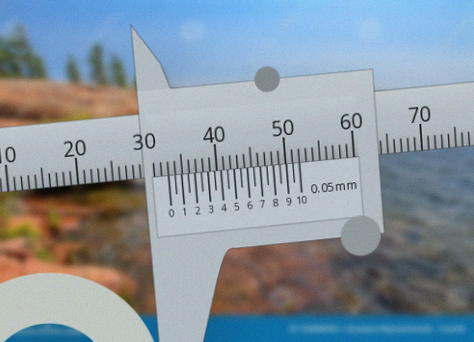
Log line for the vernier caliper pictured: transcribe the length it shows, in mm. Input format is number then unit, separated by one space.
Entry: 33.0 mm
